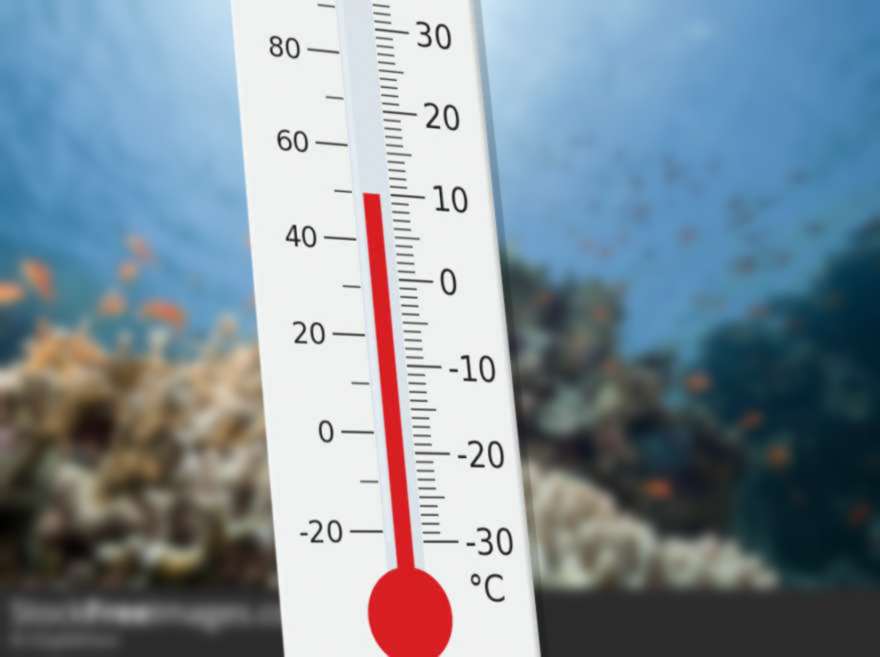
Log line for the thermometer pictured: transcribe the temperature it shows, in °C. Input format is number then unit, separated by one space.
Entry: 10 °C
